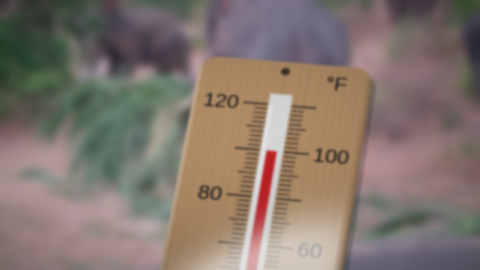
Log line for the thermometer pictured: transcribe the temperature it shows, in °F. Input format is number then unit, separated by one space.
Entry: 100 °F
